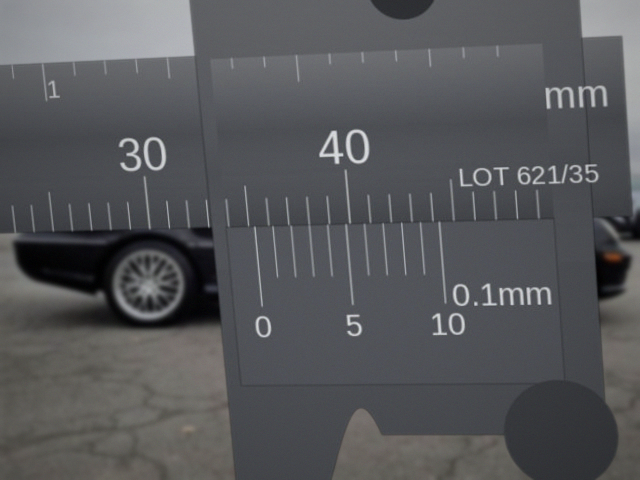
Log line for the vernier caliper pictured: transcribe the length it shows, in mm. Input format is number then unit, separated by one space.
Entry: 35.3 mm
